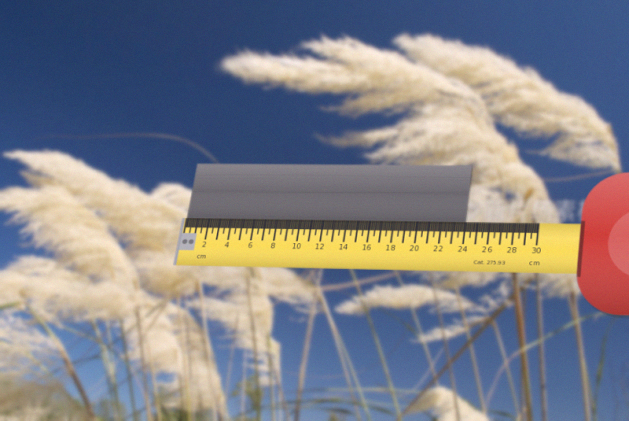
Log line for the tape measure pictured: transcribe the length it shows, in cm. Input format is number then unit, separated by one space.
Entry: 24 cm
